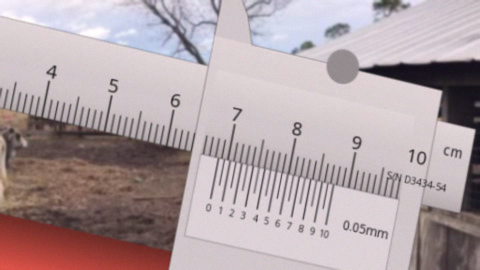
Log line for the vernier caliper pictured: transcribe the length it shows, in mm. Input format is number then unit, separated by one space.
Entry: 68.5 mm
